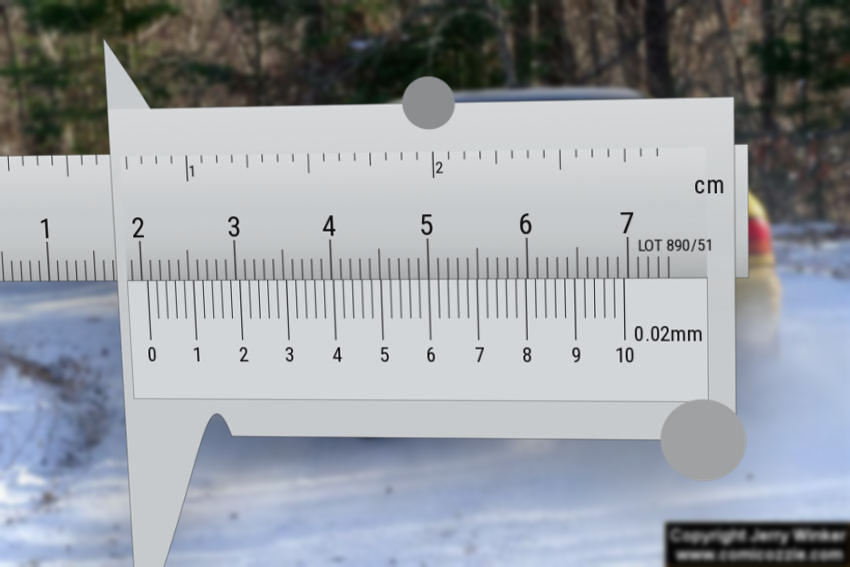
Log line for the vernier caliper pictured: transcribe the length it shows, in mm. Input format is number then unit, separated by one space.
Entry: 20.6 mm
